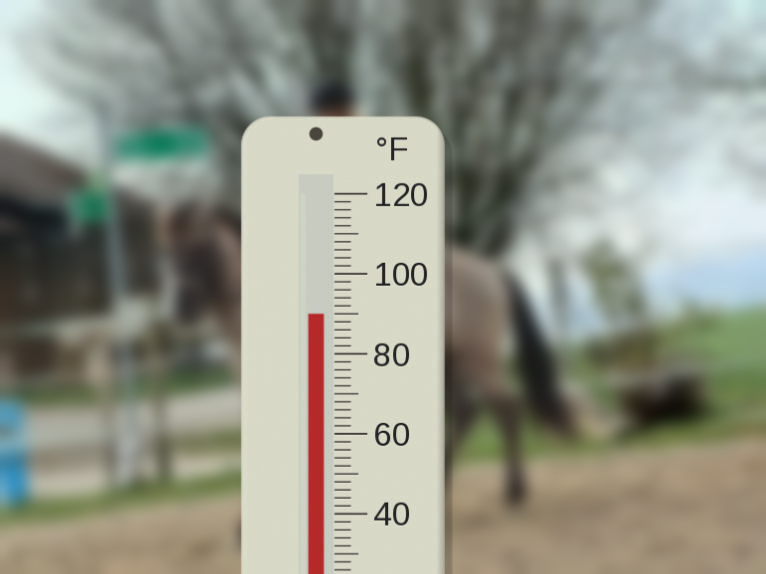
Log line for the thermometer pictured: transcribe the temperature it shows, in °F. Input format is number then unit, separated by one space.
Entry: 90 °F
